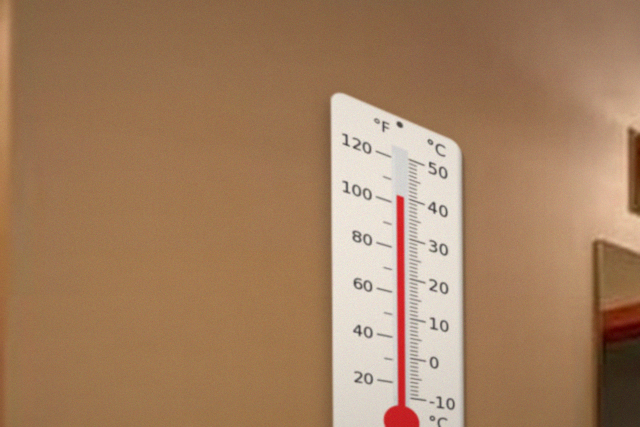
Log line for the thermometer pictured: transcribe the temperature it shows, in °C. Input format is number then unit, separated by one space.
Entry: 40 °C
